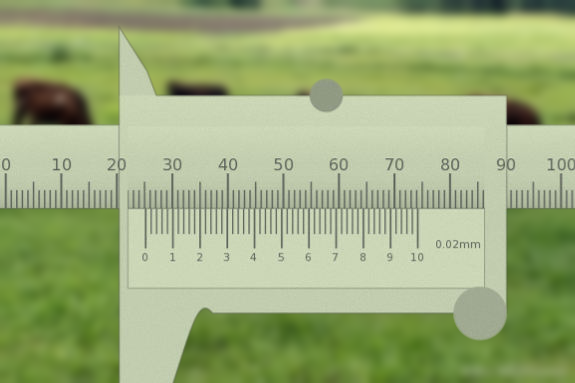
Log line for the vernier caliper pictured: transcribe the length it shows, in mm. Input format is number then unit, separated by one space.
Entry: 25.2 mm
